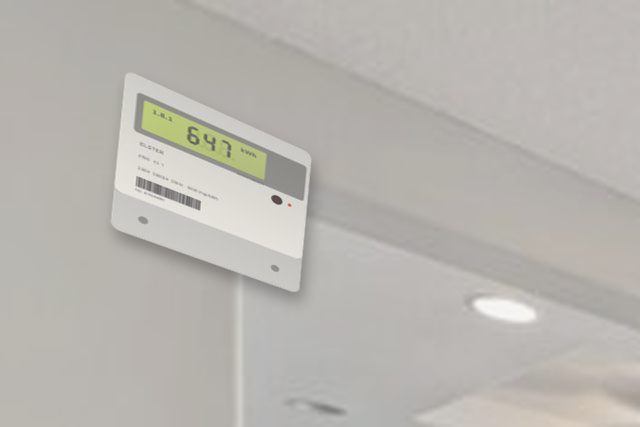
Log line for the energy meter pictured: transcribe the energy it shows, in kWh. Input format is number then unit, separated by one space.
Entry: 647 kWh
